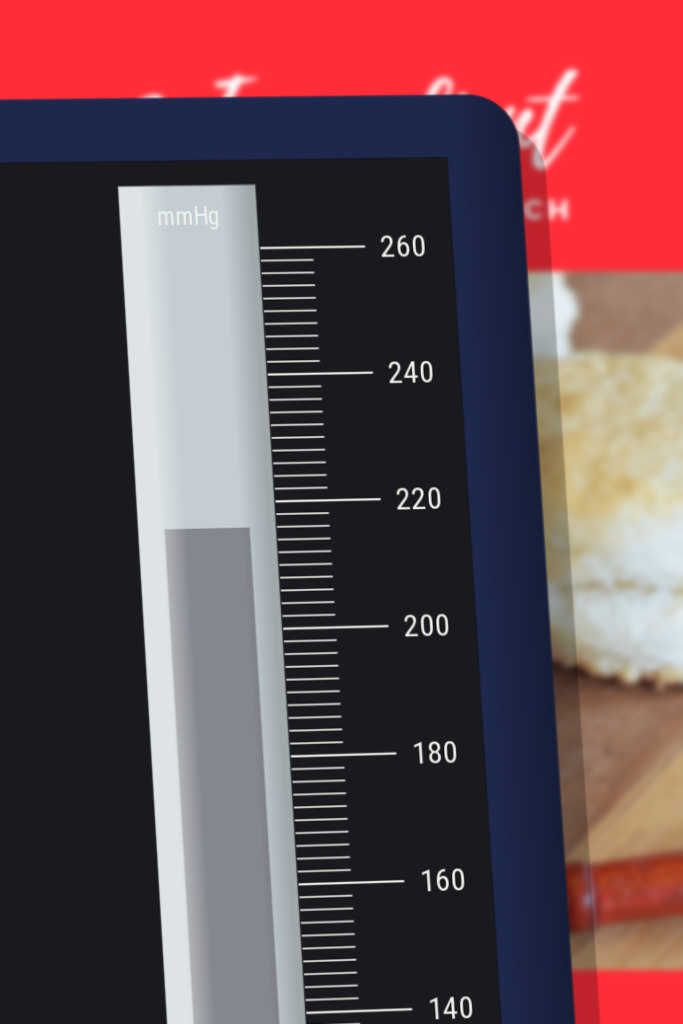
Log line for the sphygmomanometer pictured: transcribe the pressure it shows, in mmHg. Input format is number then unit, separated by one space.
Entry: 216 mmHg
